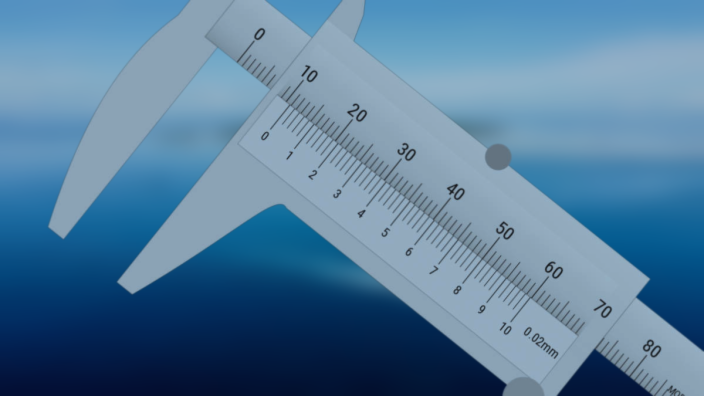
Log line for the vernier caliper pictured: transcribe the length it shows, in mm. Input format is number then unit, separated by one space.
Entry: 10.8 mm
